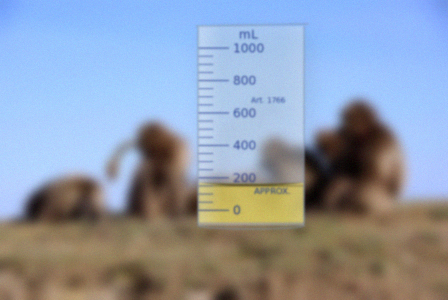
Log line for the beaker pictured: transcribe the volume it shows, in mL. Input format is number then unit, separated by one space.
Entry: 150 mL
